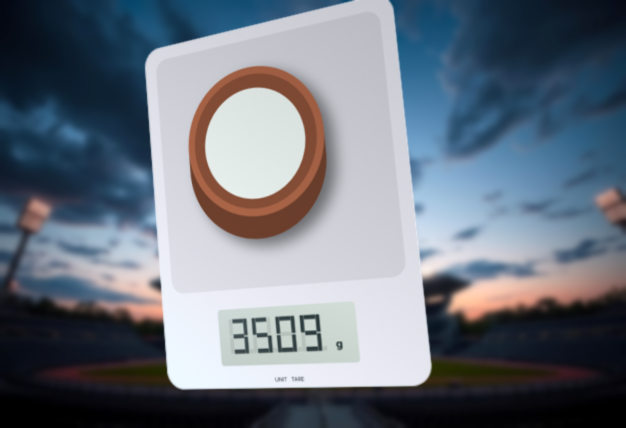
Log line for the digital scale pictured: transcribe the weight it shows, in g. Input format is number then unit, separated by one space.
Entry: 3509 g
